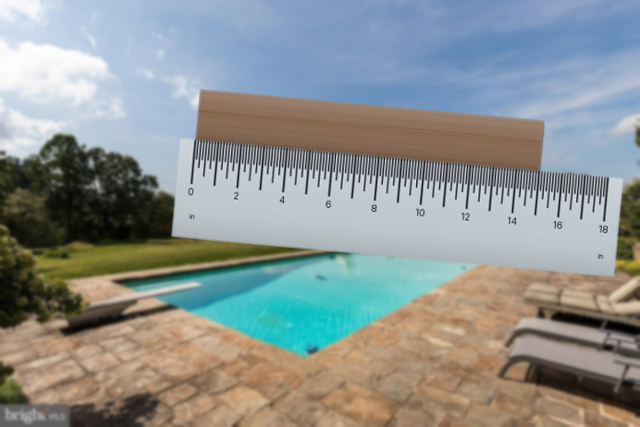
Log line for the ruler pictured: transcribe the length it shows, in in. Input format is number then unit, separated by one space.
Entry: 15 in
